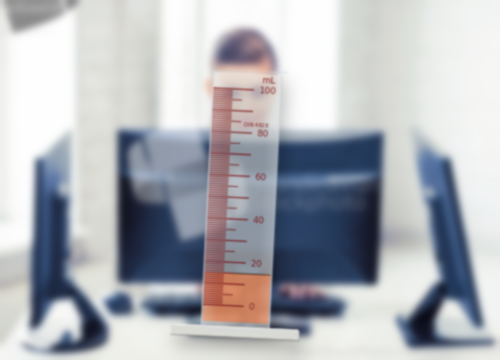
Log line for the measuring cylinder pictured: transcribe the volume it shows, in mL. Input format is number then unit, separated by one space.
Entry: 15 mL
